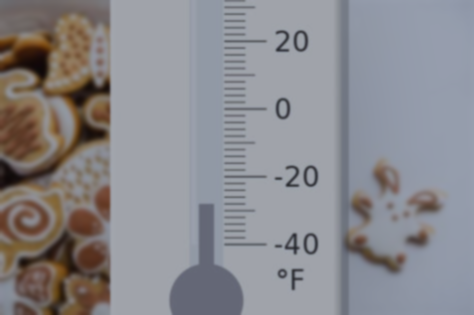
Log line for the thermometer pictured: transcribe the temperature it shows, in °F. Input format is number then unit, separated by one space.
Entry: -28 °F
